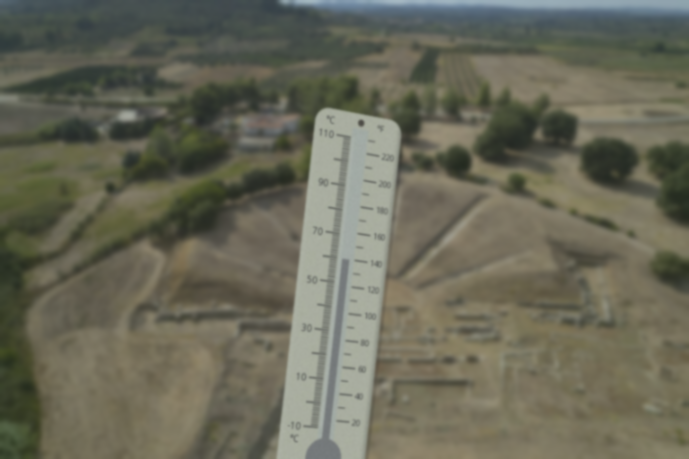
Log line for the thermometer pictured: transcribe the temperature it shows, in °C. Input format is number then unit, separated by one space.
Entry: 60 °C
